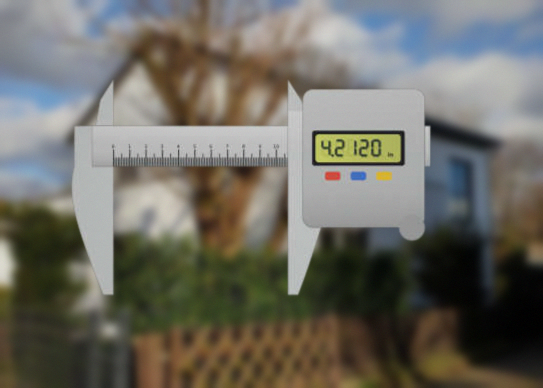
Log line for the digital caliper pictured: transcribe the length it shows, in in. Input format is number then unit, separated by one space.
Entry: 4.2120 in
